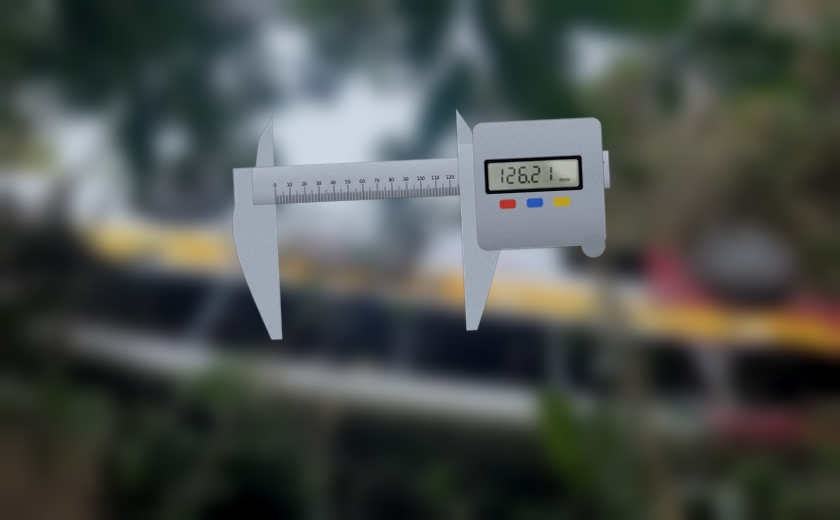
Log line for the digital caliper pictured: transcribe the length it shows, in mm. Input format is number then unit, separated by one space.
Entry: 126.21 mm
